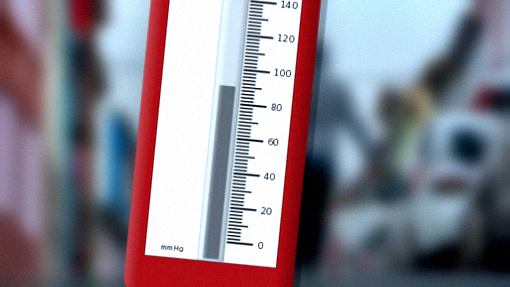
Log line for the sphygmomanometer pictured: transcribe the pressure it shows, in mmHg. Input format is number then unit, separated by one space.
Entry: 90 mmHg
